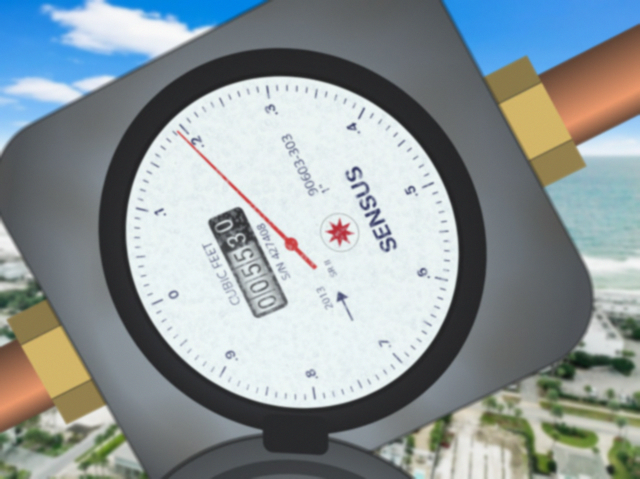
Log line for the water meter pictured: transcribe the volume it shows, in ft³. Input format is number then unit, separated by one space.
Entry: 5530.19 ft³
